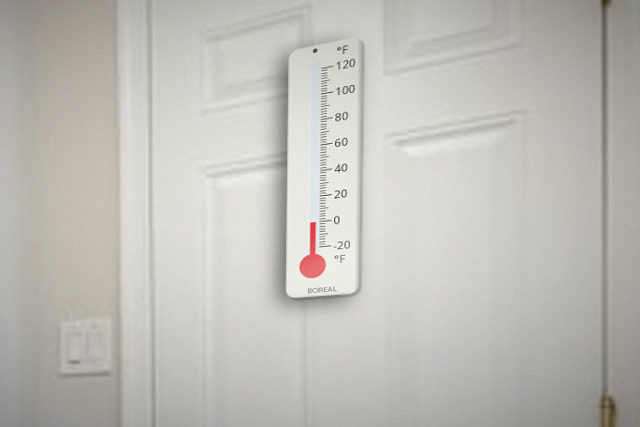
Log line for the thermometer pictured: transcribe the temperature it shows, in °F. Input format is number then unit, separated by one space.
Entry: 0 °F
